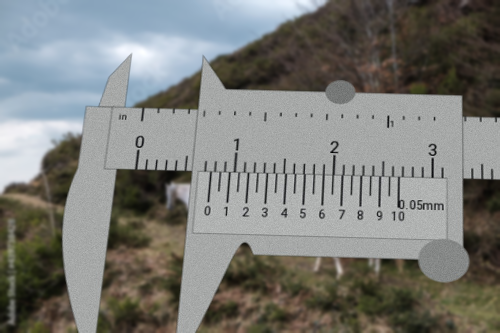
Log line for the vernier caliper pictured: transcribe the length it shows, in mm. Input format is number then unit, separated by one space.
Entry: 7.6 mm
